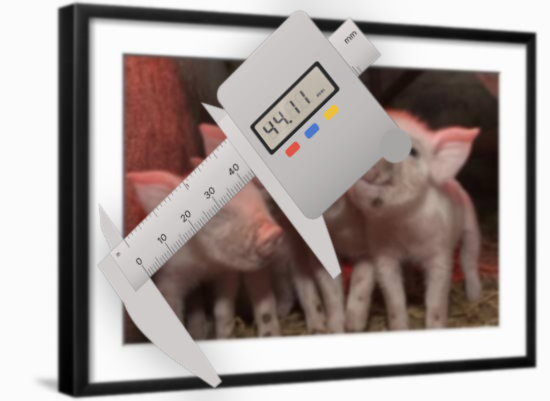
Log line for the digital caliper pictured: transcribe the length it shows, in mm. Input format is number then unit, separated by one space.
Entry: 44.11 mm
